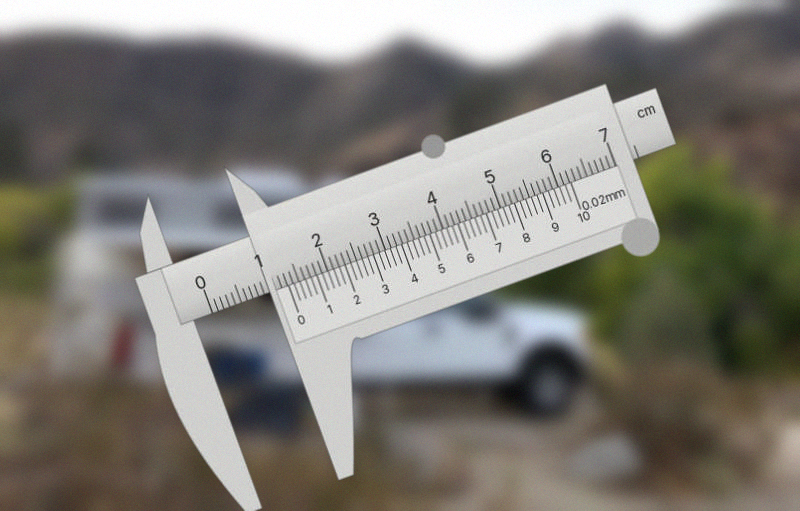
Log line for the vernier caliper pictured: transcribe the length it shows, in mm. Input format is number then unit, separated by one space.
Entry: 13.2 mm
